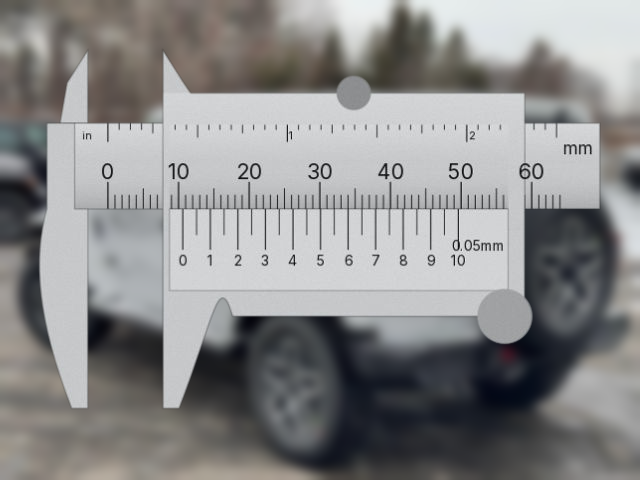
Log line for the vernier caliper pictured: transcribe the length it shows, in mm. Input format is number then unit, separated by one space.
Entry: 10.6 mm
